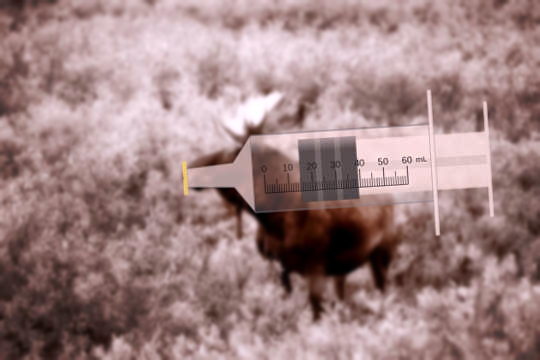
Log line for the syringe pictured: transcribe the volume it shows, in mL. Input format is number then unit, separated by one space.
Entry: 15 mL
